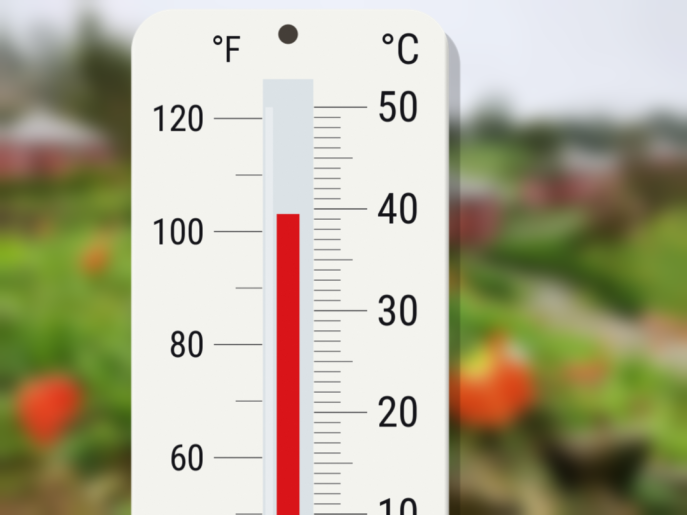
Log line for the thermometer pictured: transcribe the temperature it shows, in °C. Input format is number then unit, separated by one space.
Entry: 39.5 °C
